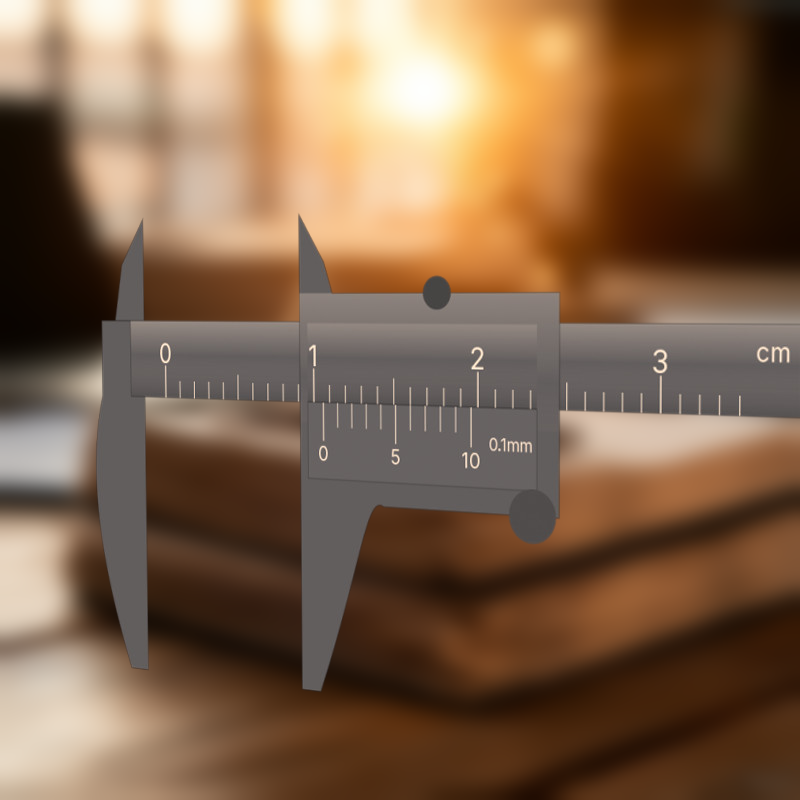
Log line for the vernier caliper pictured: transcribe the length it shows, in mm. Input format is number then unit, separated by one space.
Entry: 10.6 mm
